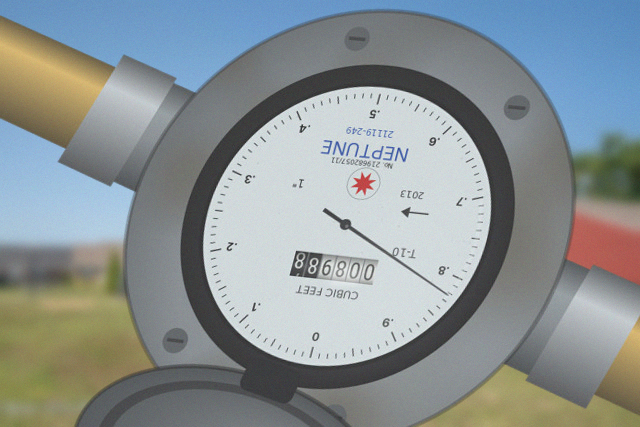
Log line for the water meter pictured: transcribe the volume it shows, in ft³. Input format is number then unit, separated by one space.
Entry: 8987.82 ft³
